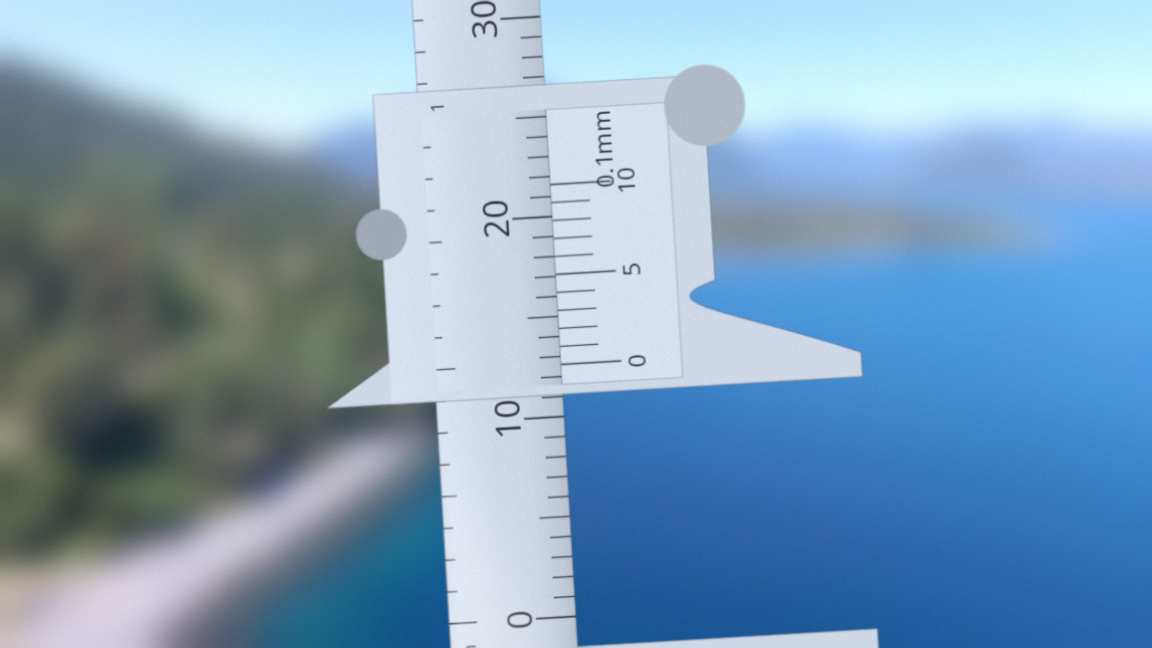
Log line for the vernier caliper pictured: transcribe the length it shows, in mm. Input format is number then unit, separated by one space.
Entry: 12.6 mm
